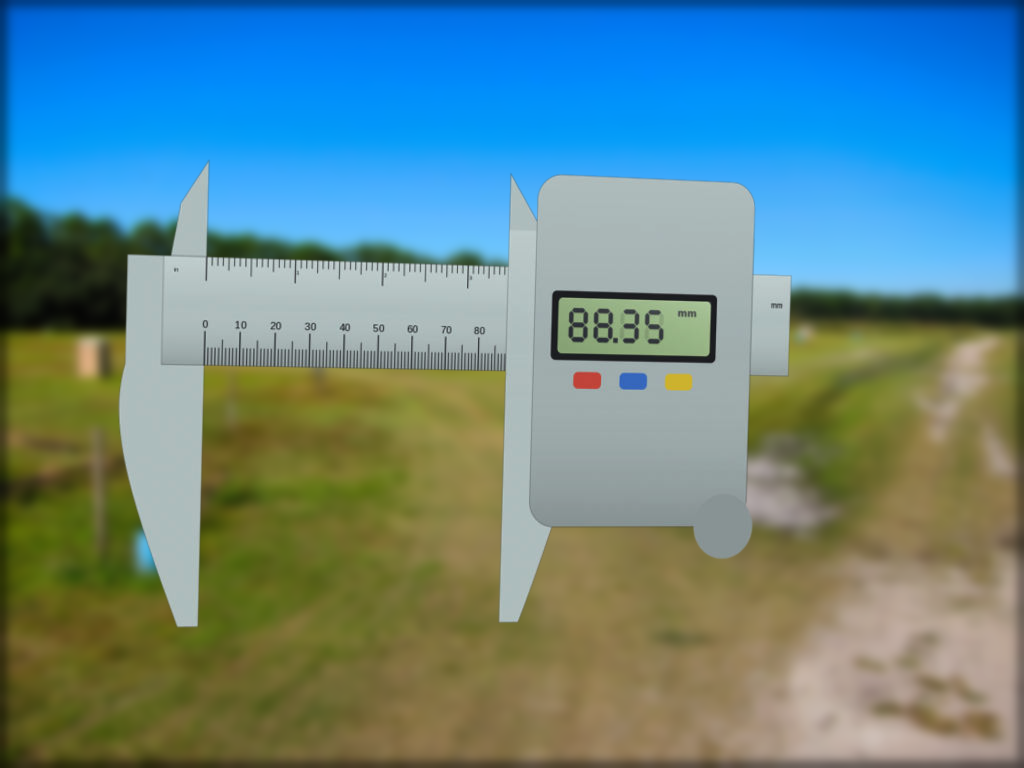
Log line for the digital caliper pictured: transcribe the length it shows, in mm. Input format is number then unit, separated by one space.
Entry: 88.35 mm
